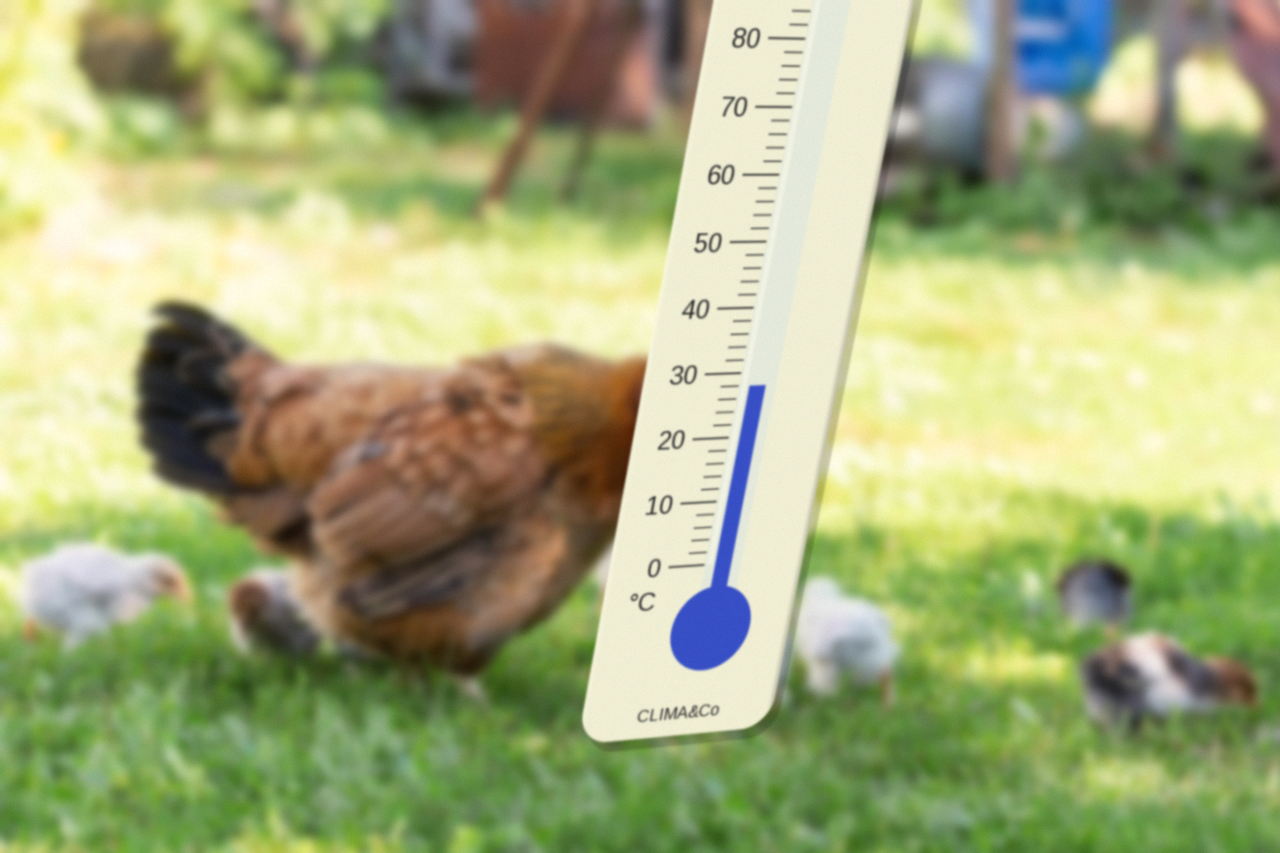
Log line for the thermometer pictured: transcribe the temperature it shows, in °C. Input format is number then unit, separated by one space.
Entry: 28 °C
